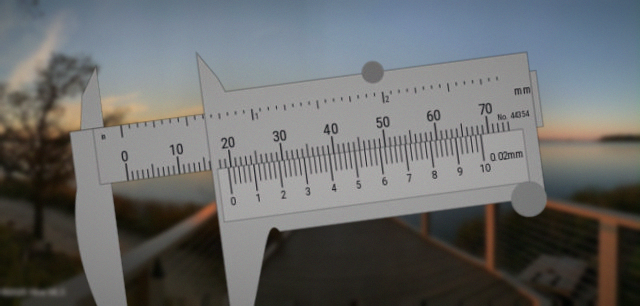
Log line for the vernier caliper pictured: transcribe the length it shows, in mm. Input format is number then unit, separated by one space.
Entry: 19.5 mm
